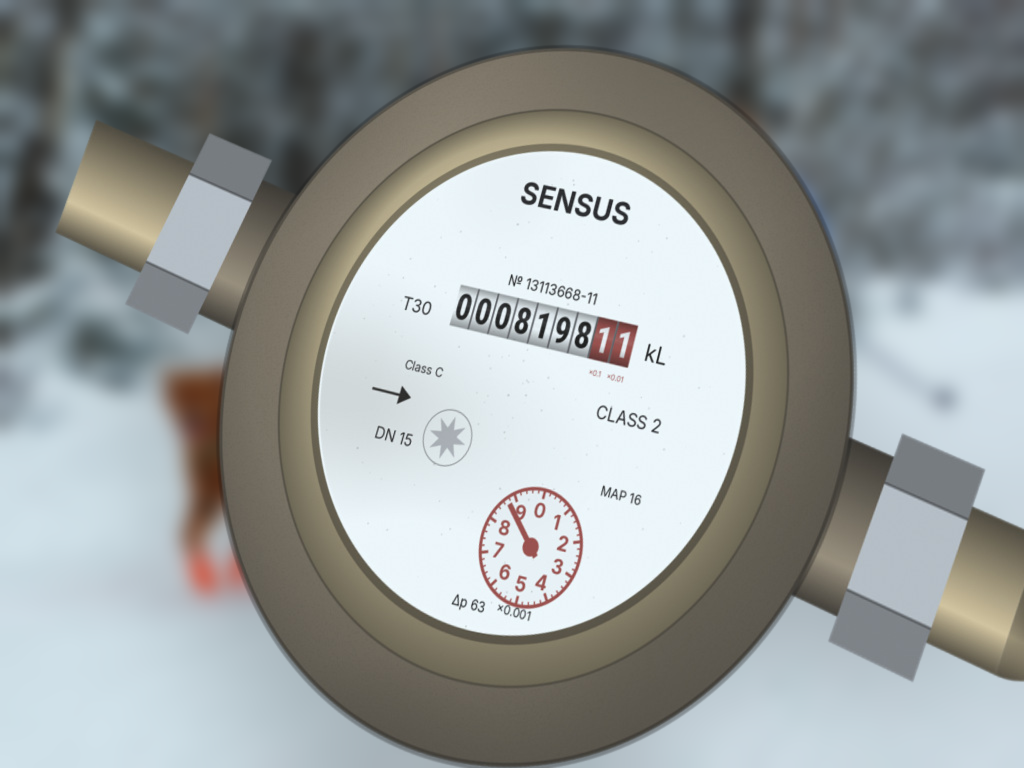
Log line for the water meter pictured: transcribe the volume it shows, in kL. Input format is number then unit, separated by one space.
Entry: 8198.118 kL
